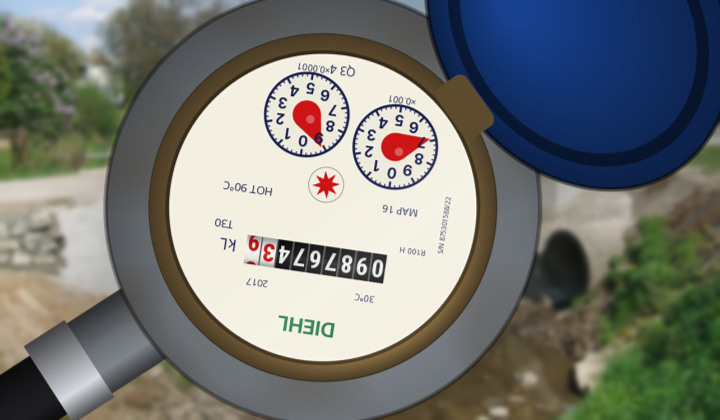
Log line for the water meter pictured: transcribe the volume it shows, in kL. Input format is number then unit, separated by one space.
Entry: 987674.3869 kL
